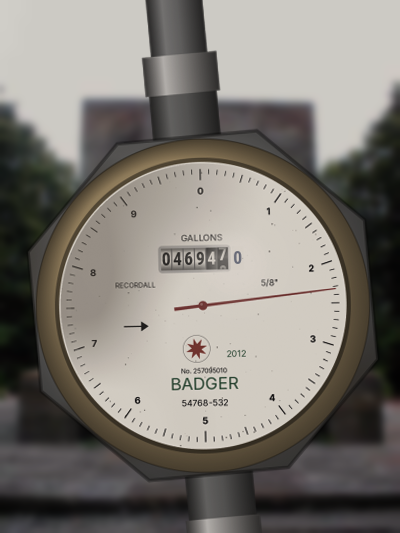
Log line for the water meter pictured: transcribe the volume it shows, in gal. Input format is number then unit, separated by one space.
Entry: 469472.3 gal
